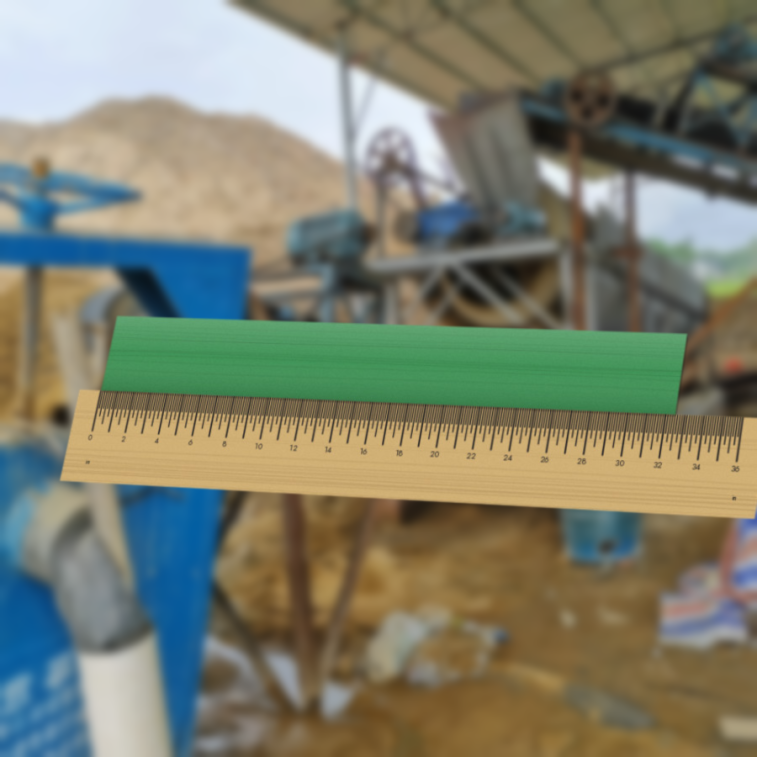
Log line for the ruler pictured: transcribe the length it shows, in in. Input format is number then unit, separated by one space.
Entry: 32.5 in
